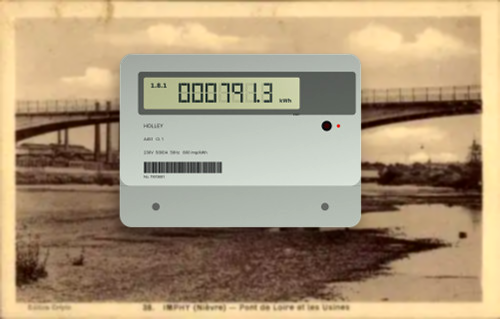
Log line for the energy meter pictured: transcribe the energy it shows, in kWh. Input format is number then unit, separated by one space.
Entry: 791.3 kWh
